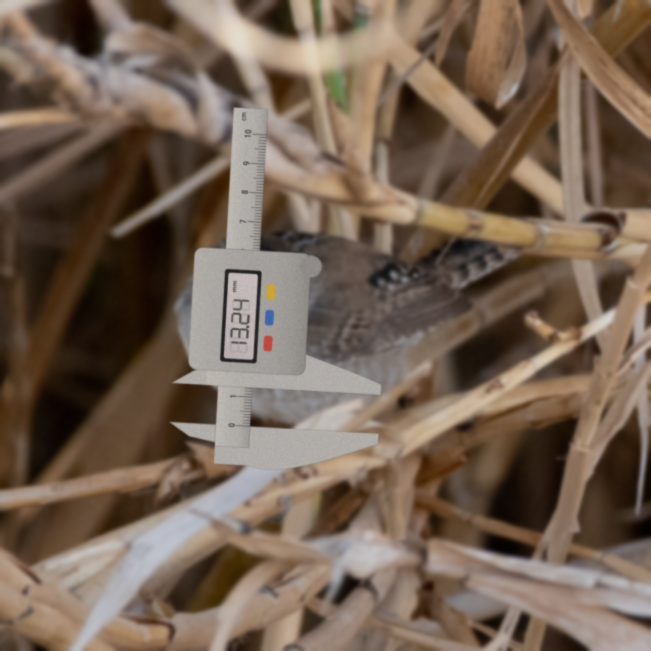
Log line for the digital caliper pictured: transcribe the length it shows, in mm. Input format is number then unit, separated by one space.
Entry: 13.24 mm
